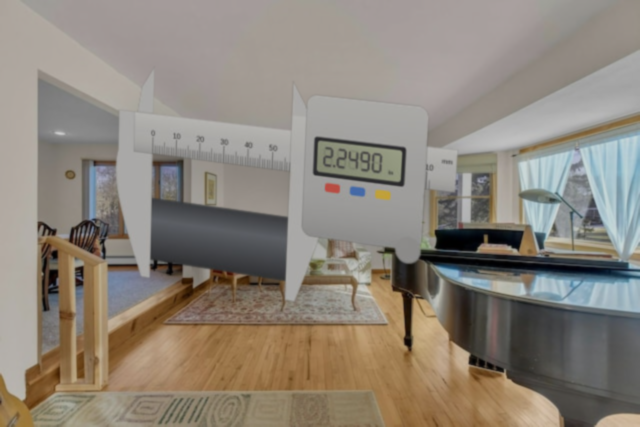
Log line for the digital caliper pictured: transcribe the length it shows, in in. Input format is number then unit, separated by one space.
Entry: 2.2490 in
